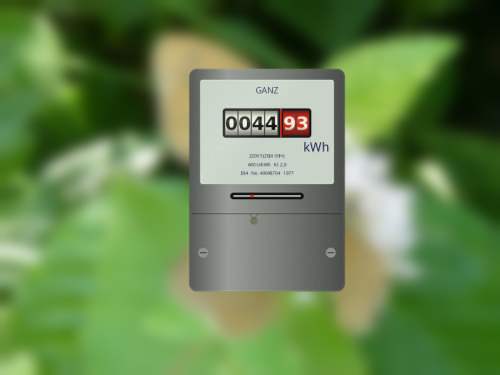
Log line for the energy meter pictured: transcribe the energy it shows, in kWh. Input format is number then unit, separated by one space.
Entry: 44.93 kWh
